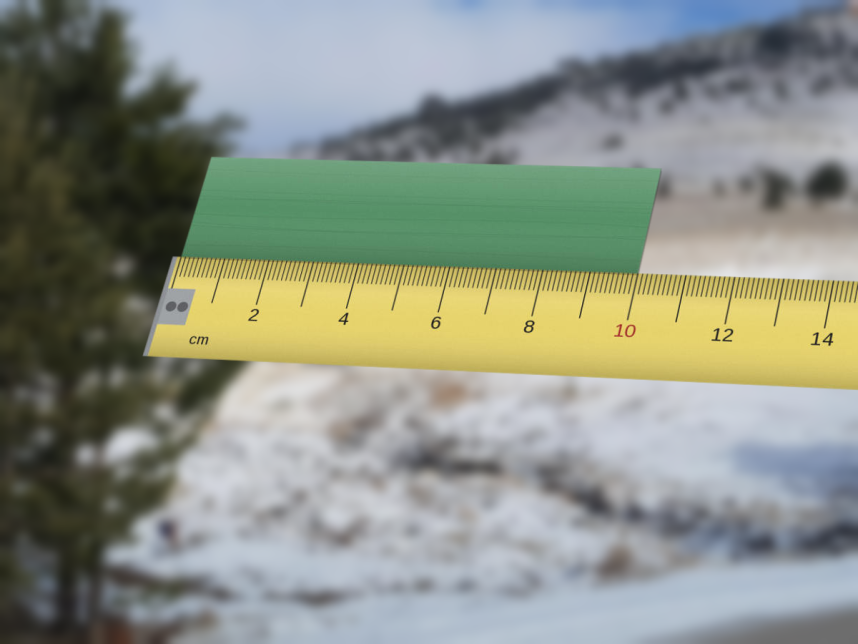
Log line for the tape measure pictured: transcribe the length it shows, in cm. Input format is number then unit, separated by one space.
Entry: 10 cm
